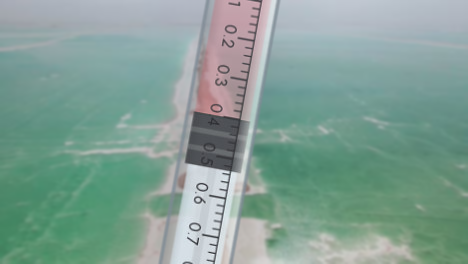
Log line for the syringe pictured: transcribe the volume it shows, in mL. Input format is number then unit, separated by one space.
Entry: 0.4 mL
